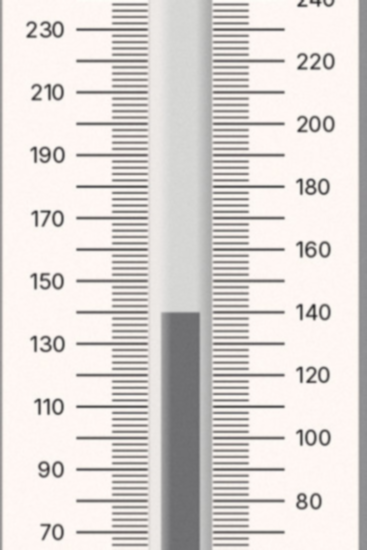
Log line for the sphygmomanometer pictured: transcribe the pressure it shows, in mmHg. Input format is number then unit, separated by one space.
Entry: 140 mmHg
